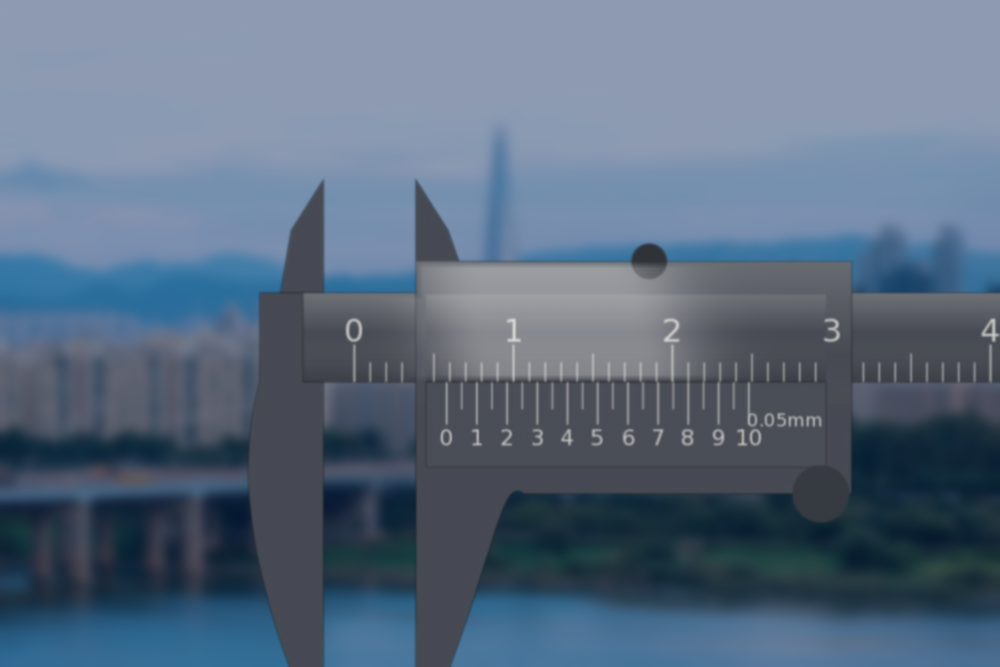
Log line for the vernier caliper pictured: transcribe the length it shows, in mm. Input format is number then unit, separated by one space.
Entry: 5.8 mm
